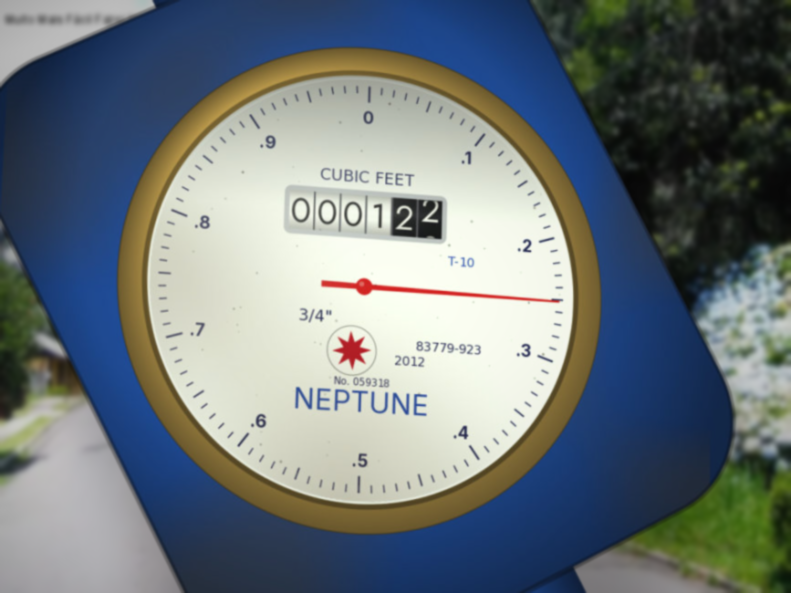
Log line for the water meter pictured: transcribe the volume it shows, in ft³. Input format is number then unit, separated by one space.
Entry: 122.25 ft³
